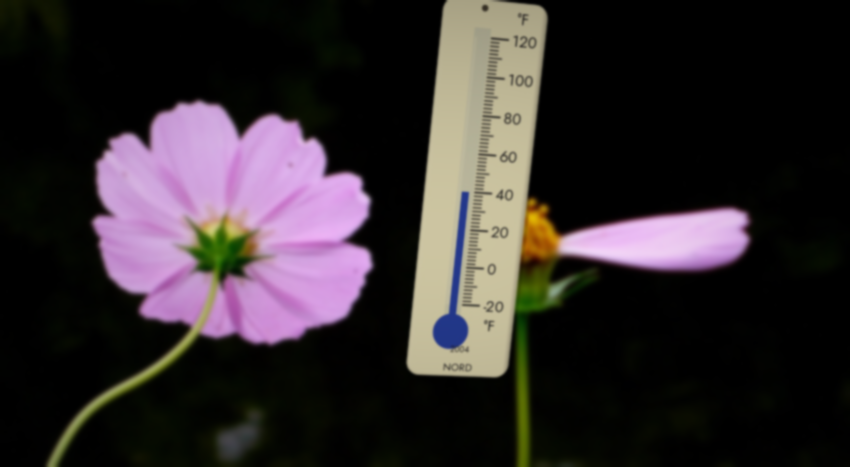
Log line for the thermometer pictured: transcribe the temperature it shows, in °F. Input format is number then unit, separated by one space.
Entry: 40 °F
